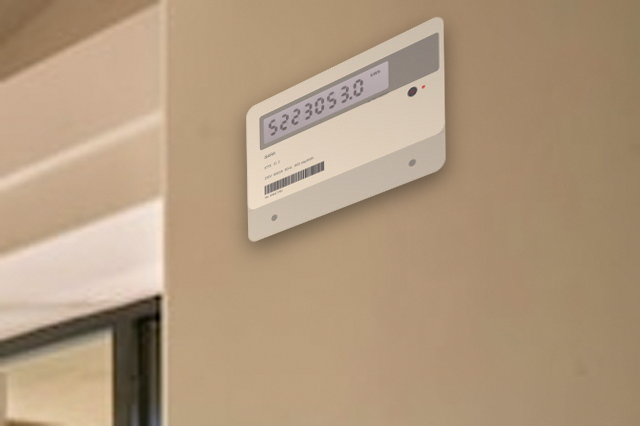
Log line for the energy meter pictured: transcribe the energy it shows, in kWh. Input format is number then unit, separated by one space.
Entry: 5223053.0 kWh
